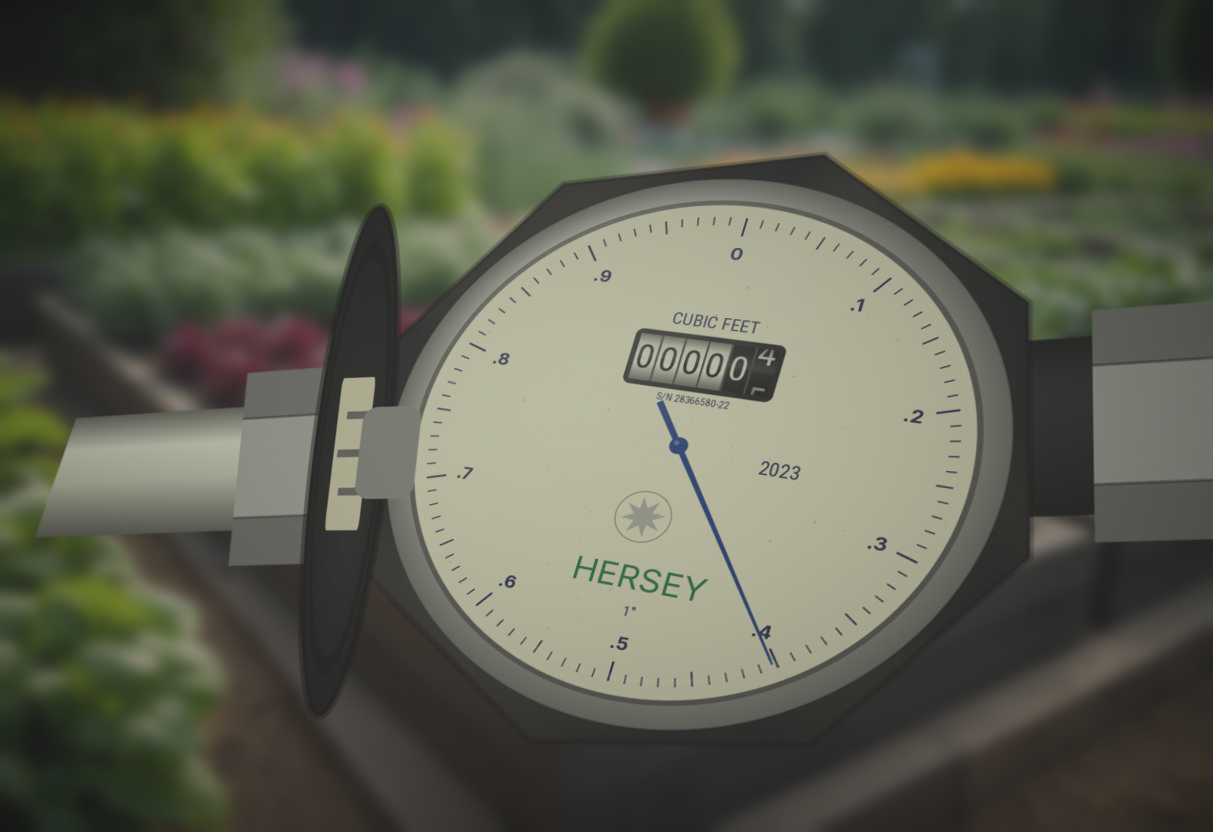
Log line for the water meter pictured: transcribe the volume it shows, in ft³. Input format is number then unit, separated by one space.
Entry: 4.40 ft³
